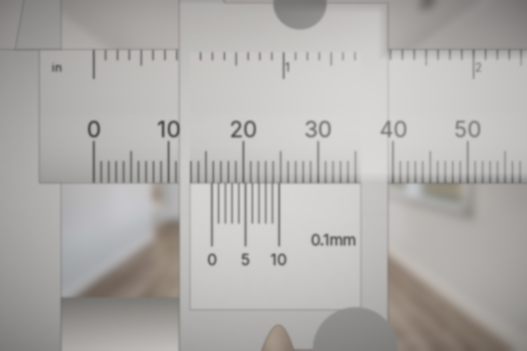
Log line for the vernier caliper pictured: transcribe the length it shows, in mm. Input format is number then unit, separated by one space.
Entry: 15.8 mm
